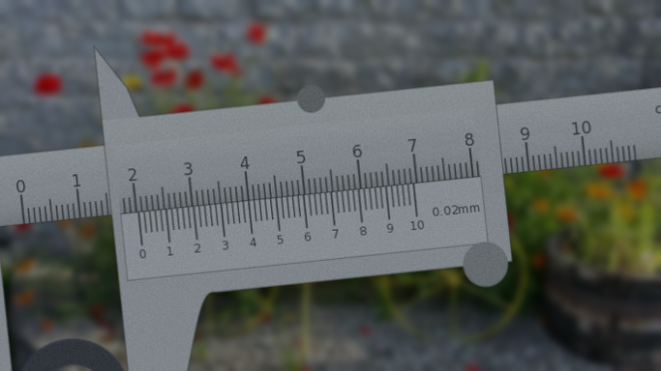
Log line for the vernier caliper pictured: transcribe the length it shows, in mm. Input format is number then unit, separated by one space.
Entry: 20.4 mm
